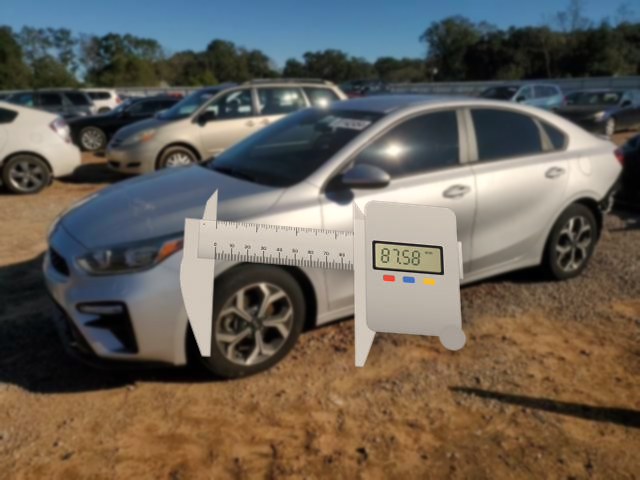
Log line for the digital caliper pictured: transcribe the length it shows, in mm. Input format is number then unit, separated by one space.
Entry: 87.58 mm
